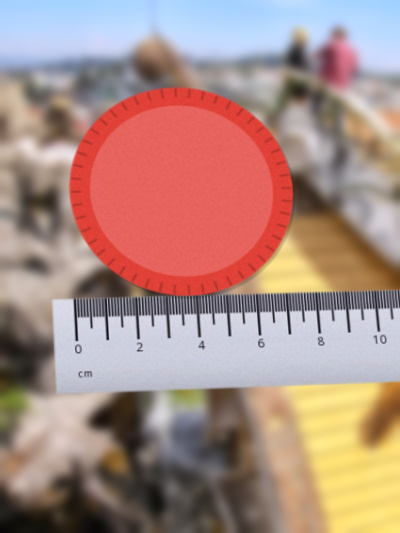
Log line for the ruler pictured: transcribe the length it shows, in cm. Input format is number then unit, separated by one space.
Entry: 7.5 cm
